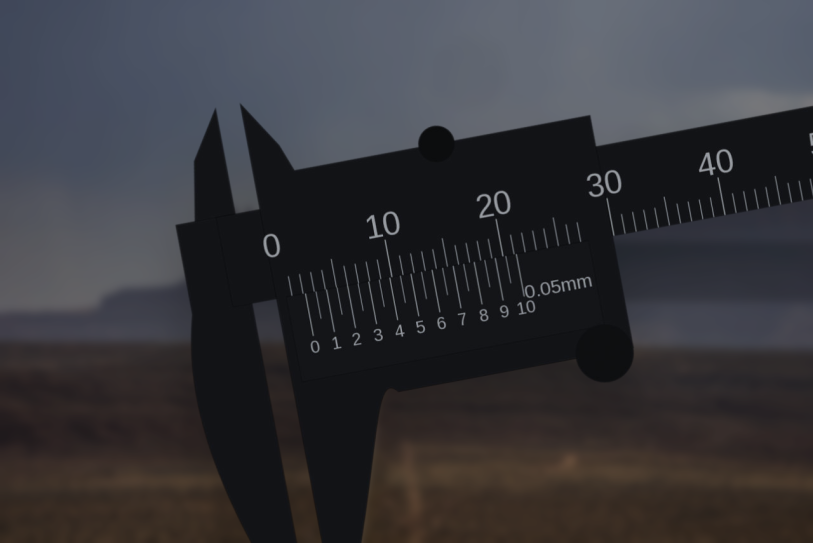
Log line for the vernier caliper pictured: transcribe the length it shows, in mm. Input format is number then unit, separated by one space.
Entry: 2.2 mm
